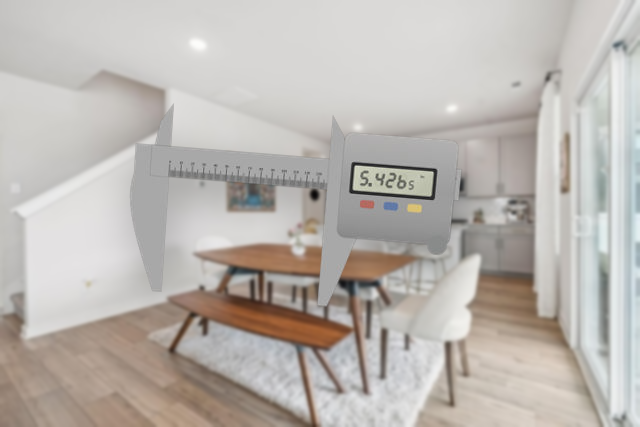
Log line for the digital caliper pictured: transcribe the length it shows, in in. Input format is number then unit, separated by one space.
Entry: 5.4265 in
